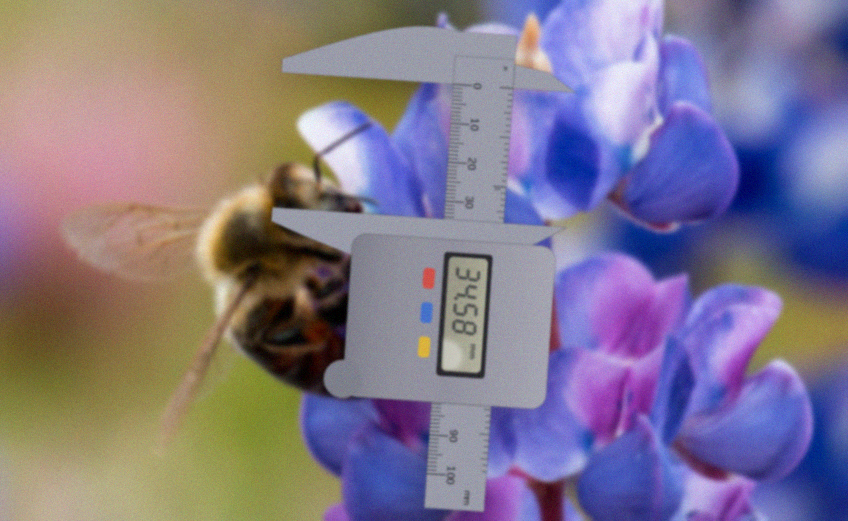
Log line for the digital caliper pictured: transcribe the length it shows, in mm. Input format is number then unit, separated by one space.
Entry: 34.58 mm
